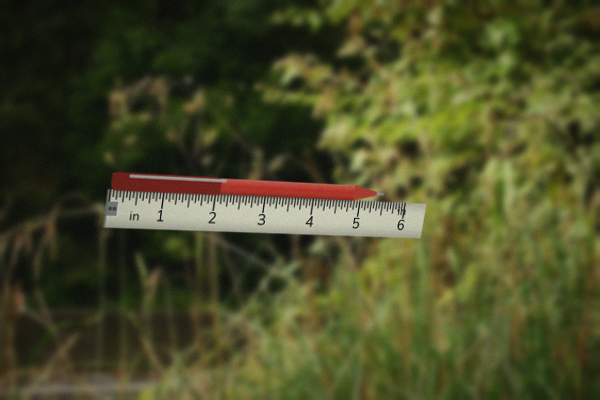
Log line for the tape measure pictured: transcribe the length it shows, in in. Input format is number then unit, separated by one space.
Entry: 5.5 in
